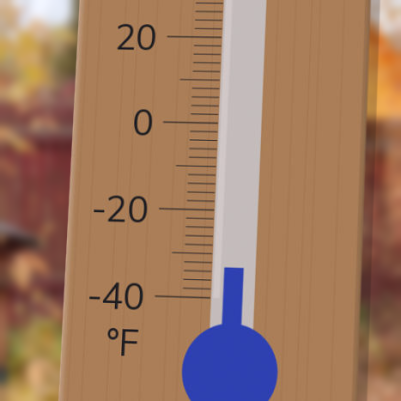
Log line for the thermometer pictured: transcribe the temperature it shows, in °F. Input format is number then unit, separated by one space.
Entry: -33 °F
